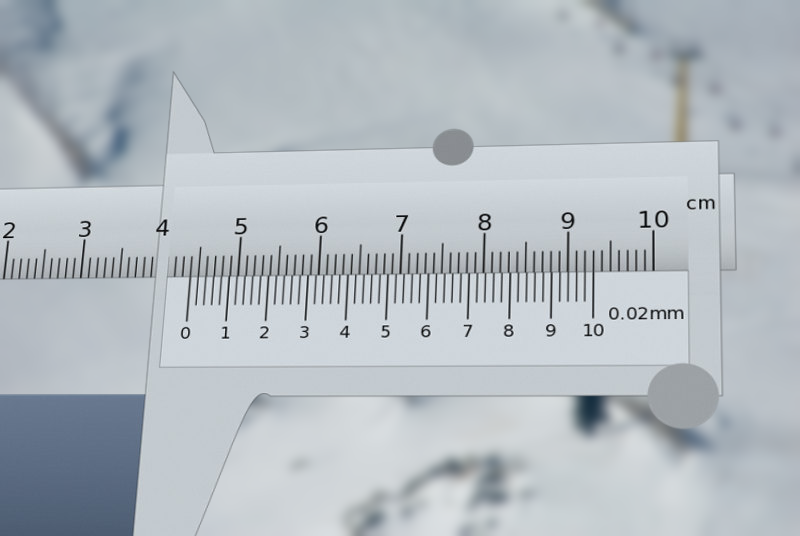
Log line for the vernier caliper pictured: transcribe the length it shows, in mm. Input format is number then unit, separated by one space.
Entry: 44.0 mm
